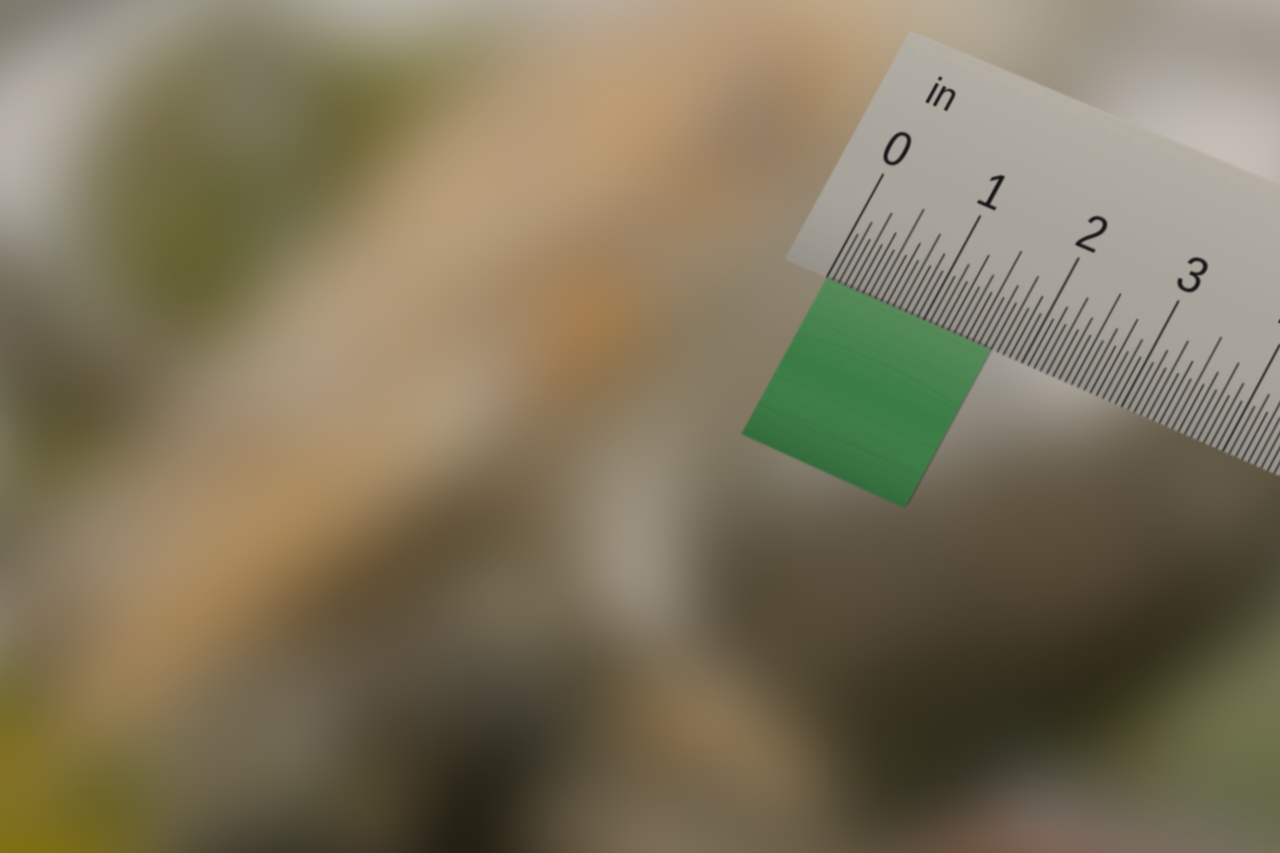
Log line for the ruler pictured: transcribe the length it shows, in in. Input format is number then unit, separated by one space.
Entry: 1.6875 in
